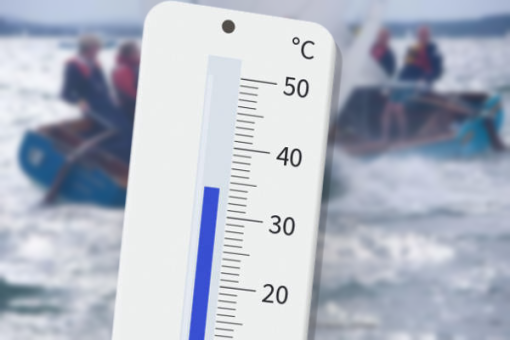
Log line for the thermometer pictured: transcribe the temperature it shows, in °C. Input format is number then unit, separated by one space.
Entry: 34 °C
